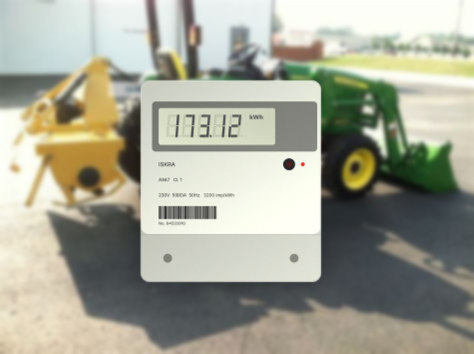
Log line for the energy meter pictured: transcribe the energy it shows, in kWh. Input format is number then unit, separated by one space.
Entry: 173.12 kWh
